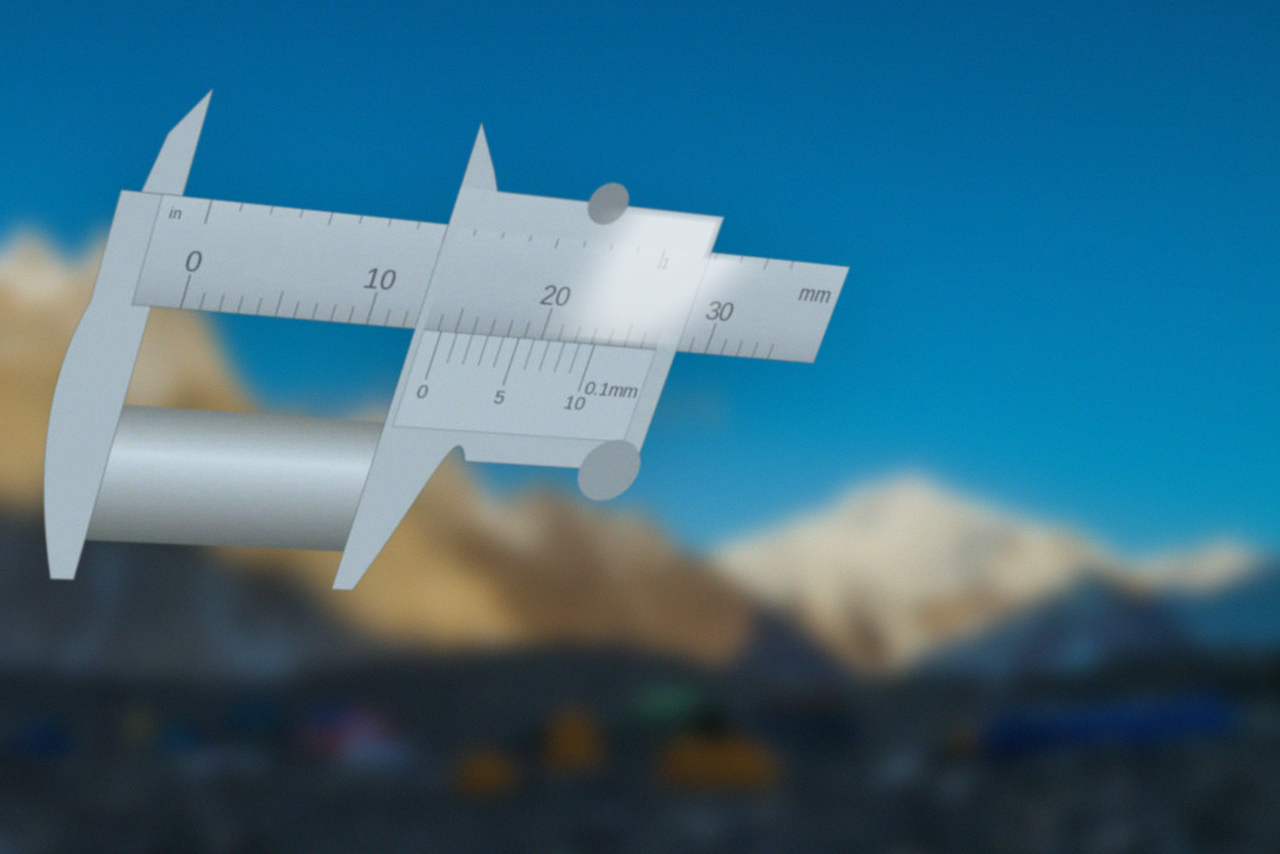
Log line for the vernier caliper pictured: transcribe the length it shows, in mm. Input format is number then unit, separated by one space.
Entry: 14.2 mm
